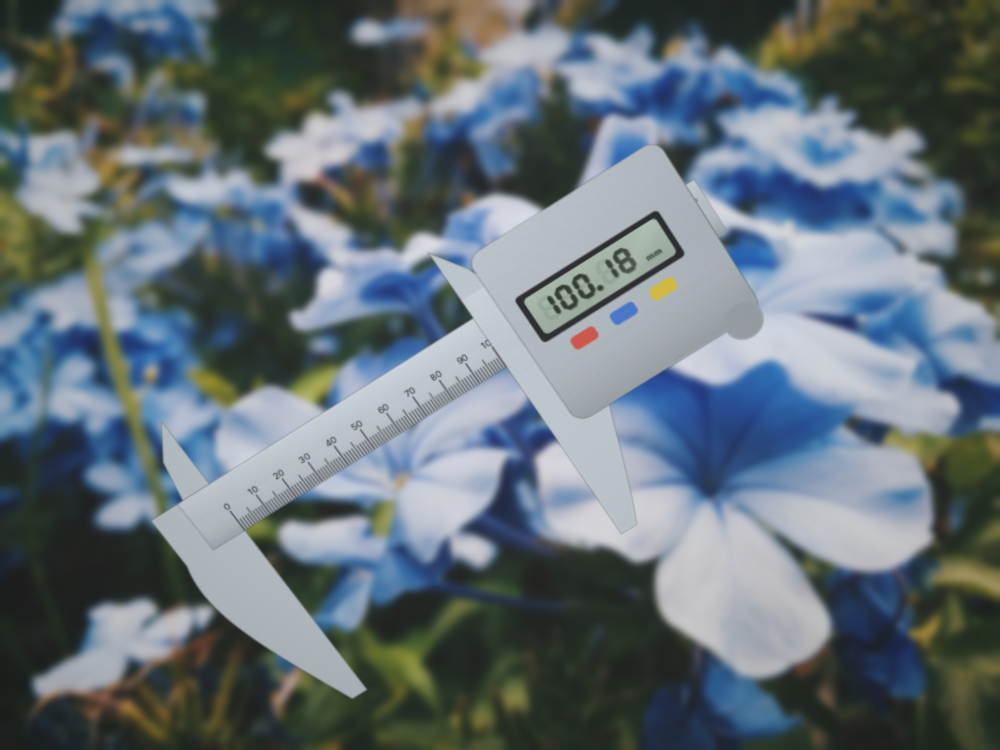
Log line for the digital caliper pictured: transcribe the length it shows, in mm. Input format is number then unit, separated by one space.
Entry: 100.18 mm
